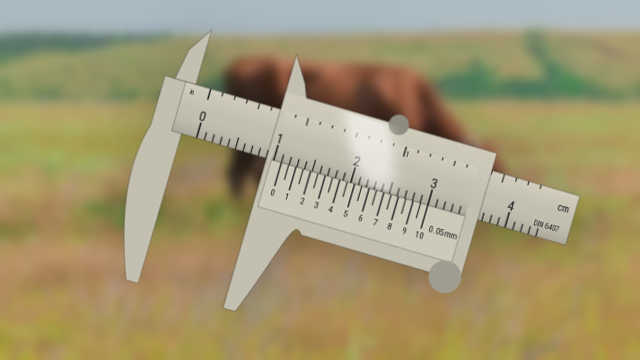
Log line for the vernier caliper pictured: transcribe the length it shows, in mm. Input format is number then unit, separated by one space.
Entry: 11.0 mm
